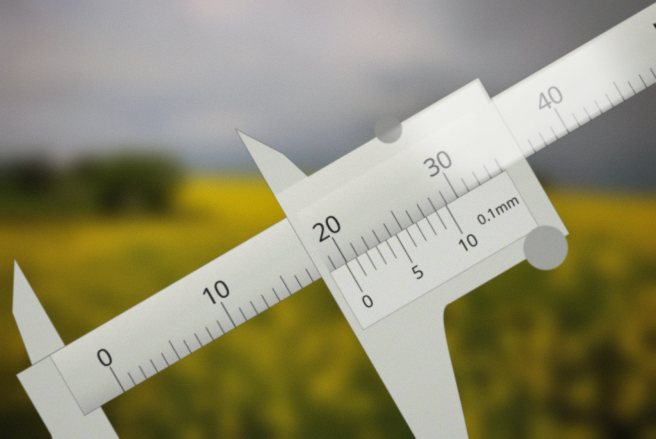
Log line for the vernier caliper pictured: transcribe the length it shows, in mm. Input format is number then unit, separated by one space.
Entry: 19.9 mm
